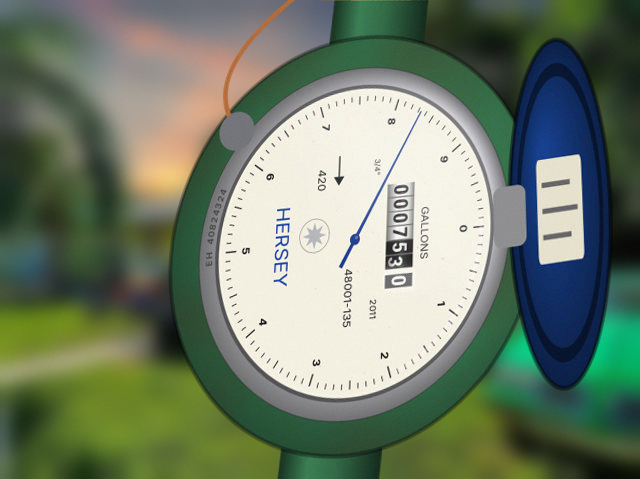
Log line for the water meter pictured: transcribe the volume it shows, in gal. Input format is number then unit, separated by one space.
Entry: 7528.3 gal
